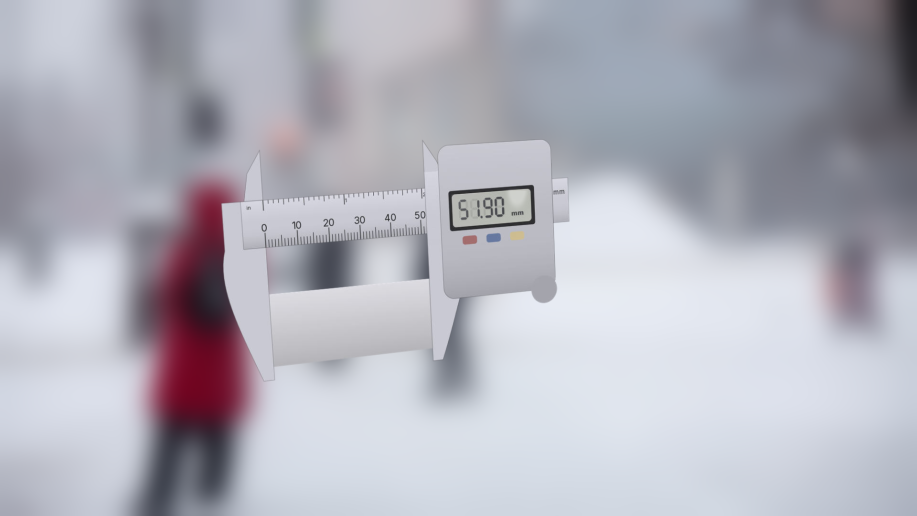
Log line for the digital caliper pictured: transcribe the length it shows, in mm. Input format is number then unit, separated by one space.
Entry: 51.90 mm
